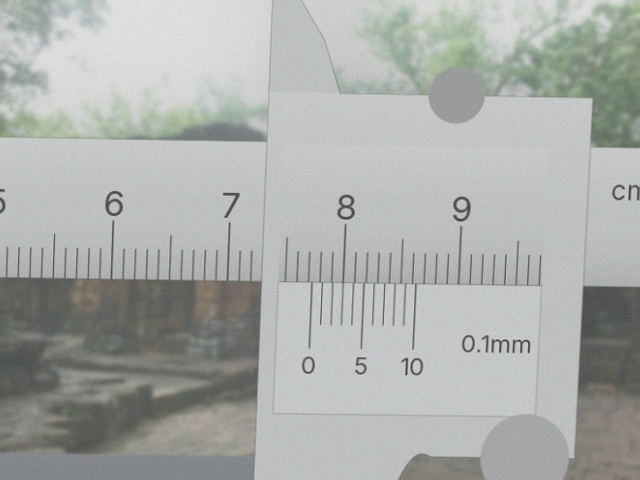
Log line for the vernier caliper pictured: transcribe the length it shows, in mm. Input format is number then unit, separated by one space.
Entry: 77.3 mm
